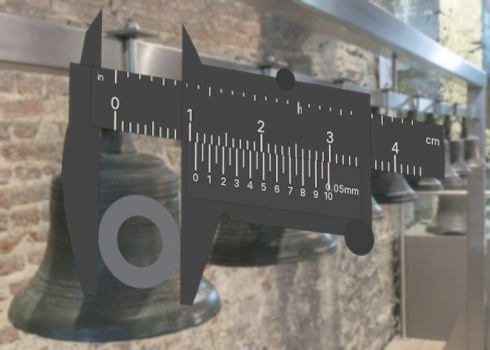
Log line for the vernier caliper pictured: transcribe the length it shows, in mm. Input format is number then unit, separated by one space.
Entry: 10.8 mm
